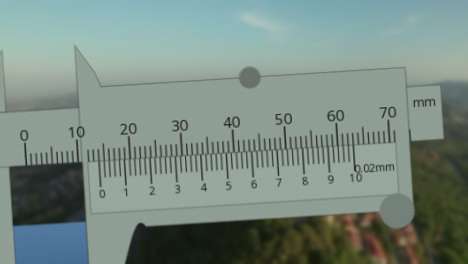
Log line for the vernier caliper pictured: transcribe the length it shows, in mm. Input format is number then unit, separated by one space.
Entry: 14.0 mm
